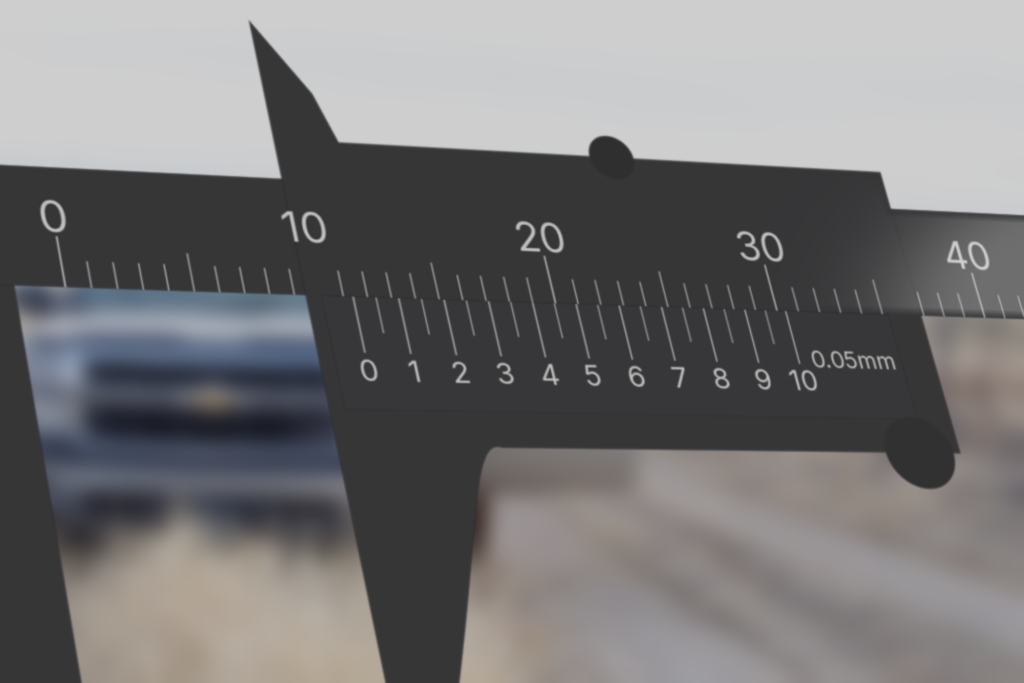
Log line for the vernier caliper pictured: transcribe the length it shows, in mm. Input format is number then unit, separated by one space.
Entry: 11.4 mm
